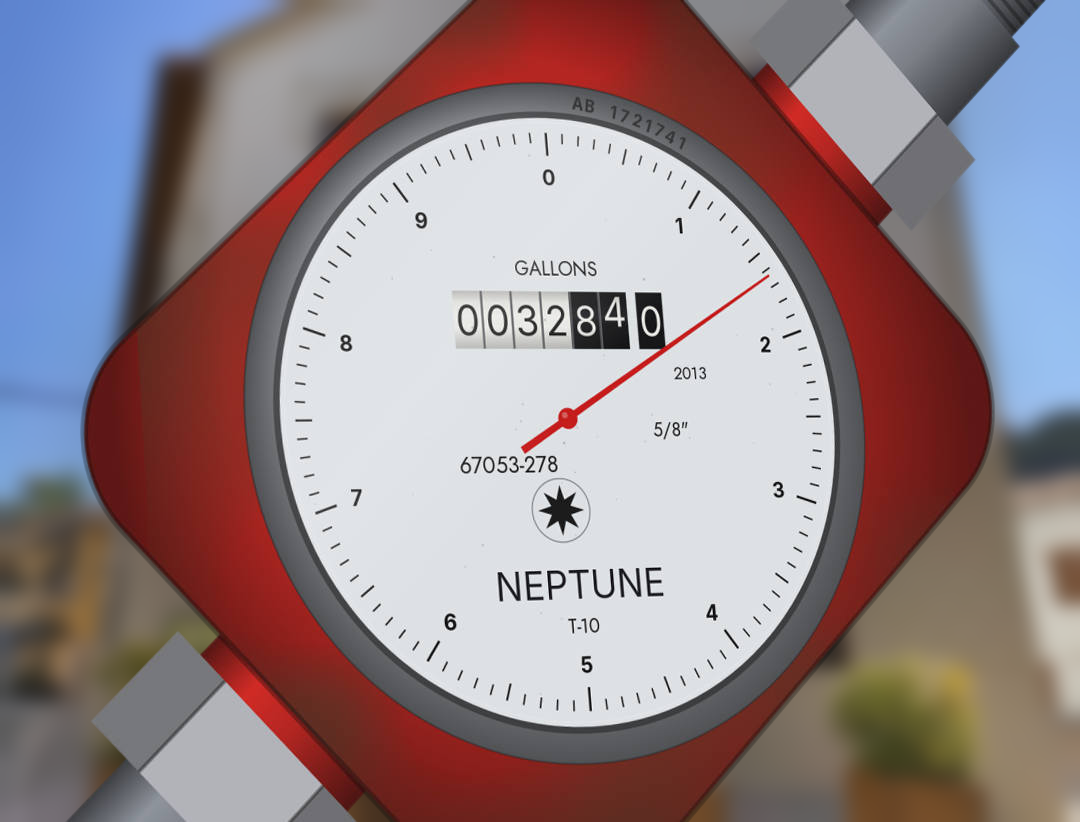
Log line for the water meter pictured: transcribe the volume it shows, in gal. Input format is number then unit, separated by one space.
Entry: 32841.6 gal
